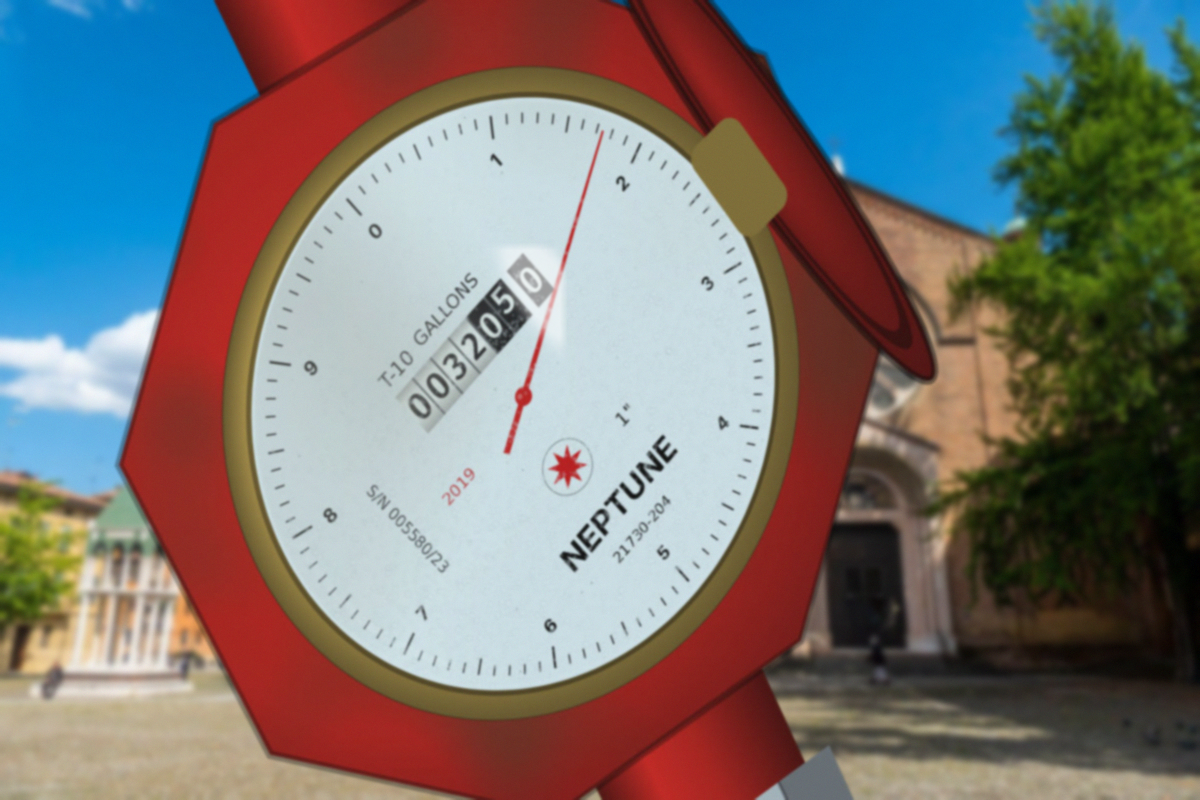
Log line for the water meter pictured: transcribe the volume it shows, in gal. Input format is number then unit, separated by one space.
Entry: 32051.7 gal
